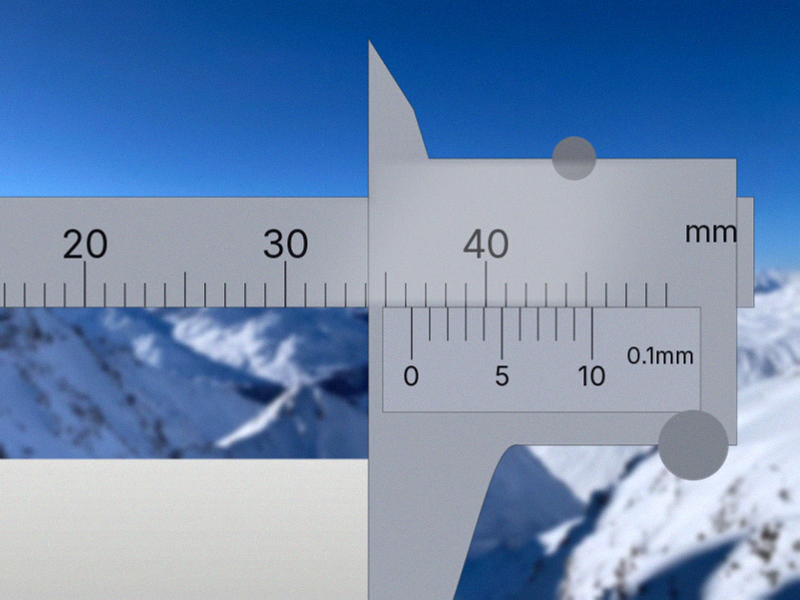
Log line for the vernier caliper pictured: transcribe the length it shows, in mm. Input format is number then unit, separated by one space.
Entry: 36.3 mm
